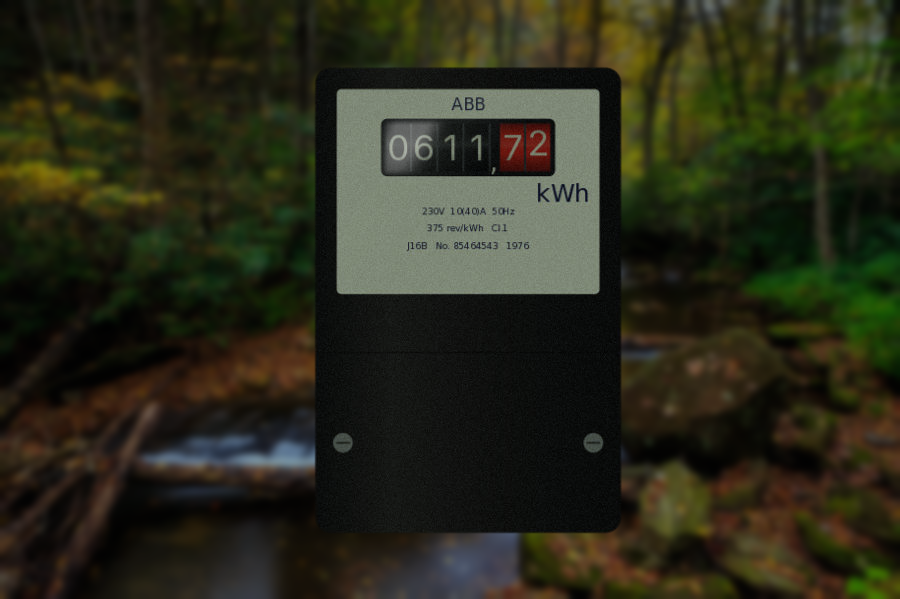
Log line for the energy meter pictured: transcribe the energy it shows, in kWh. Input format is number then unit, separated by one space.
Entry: 611.72 kWh
